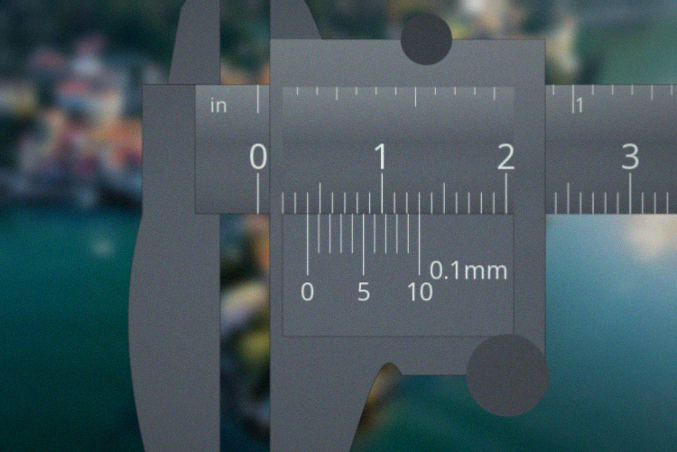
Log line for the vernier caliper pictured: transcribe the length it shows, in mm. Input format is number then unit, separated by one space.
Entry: 4.0 mm
